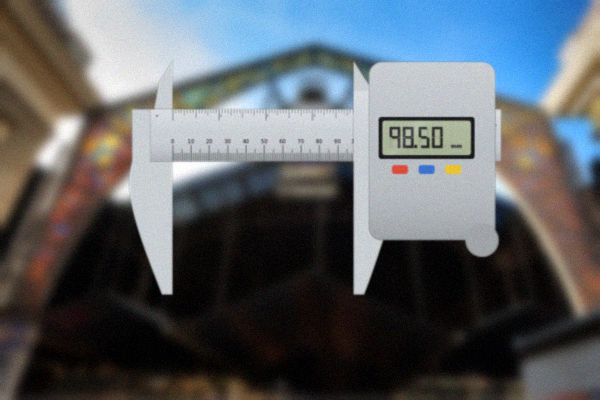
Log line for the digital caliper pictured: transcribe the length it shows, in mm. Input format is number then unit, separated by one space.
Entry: 98.50 mm
